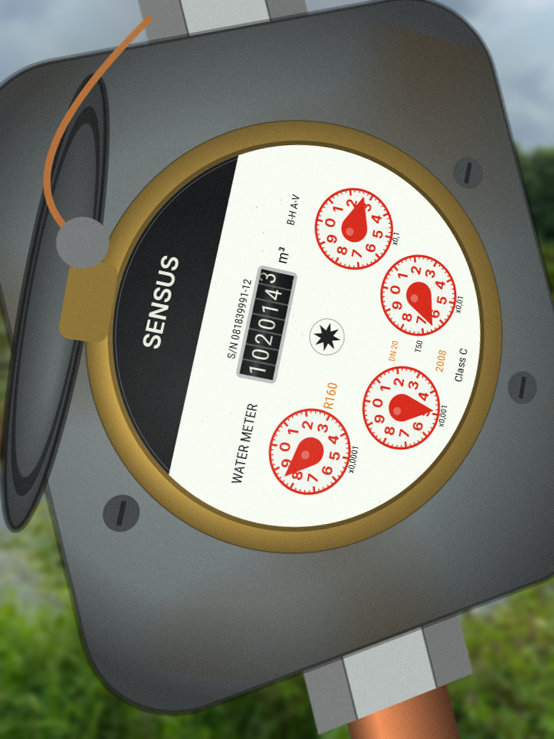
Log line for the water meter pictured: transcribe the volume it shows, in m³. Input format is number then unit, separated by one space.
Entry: 1020143.2648 m³
